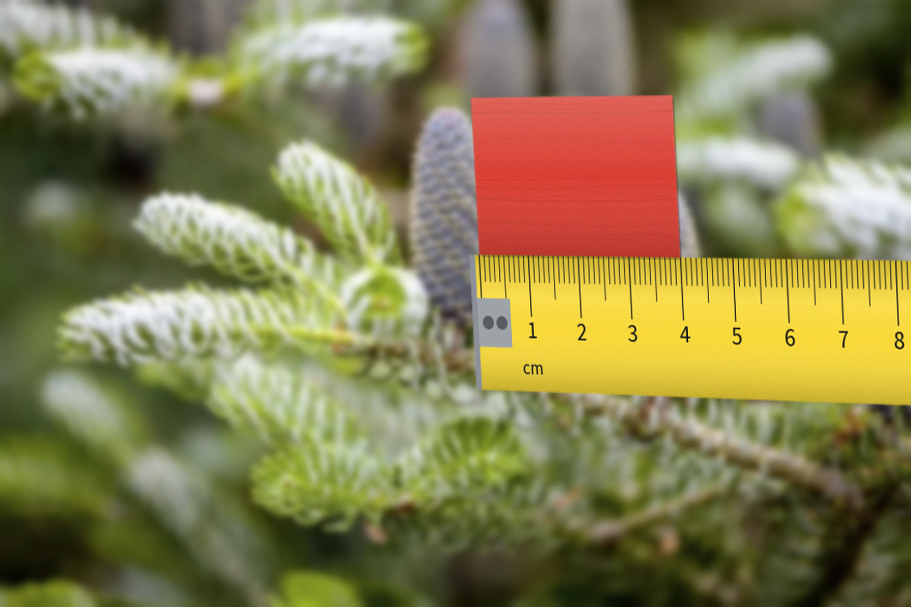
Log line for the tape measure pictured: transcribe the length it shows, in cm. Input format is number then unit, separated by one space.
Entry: 4 cm
